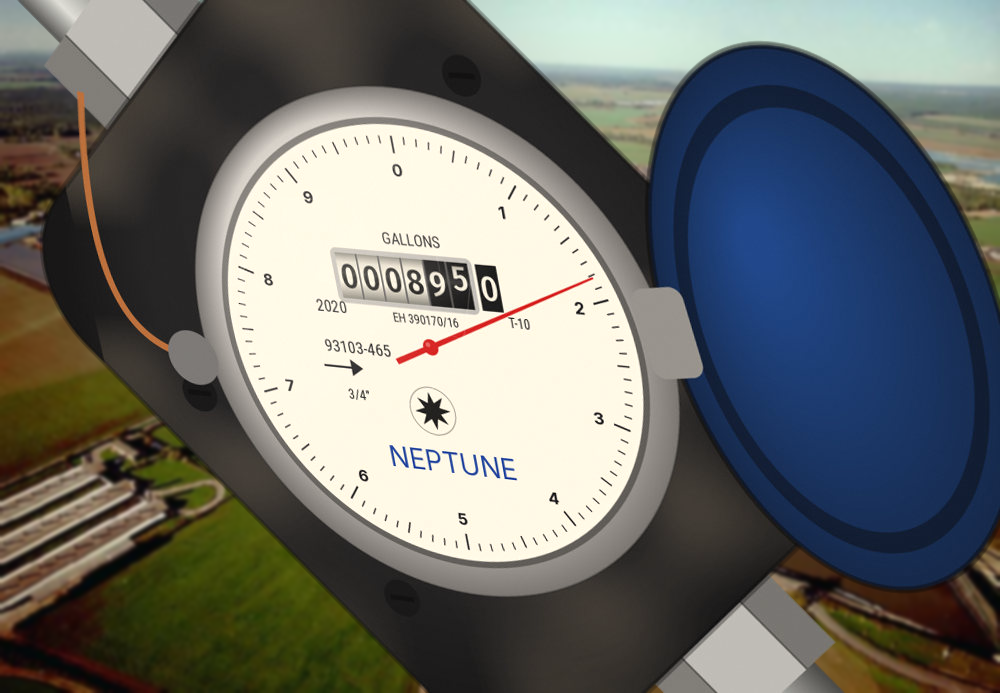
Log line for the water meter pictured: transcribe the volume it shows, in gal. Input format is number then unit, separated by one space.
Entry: 8951.8 gal
